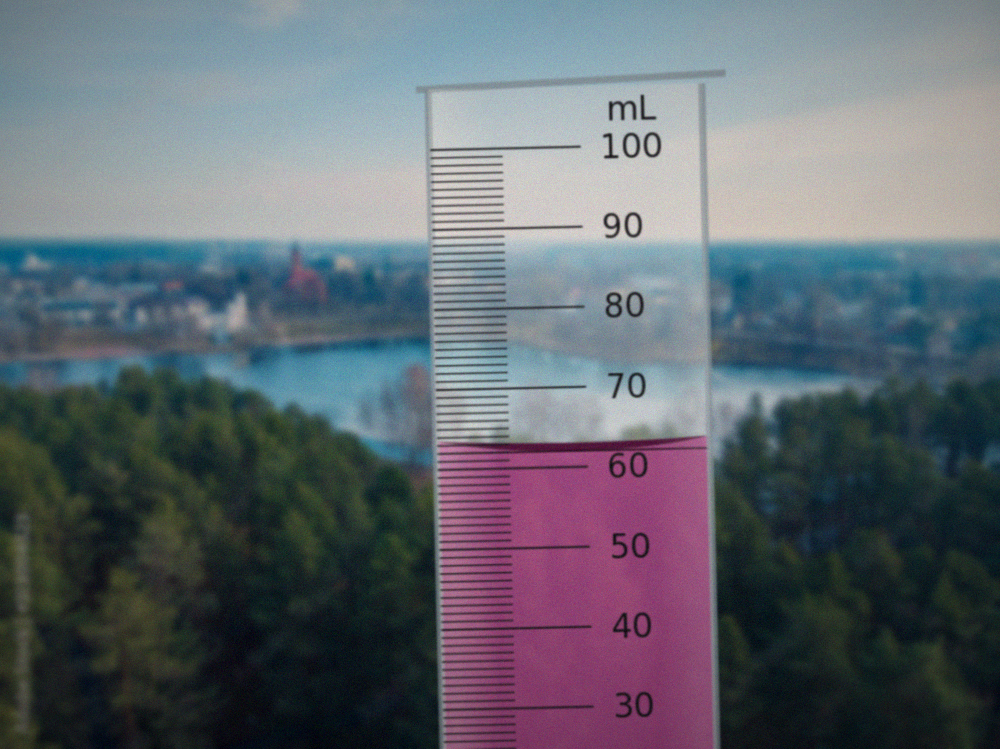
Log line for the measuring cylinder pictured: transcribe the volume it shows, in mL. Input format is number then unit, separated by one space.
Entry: 62 mL
